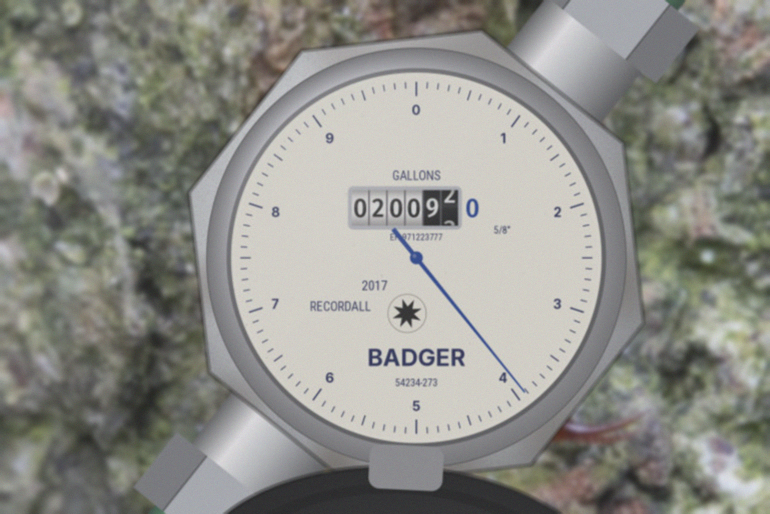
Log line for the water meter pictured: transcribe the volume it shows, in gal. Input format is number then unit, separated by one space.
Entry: 200923.9 gal
